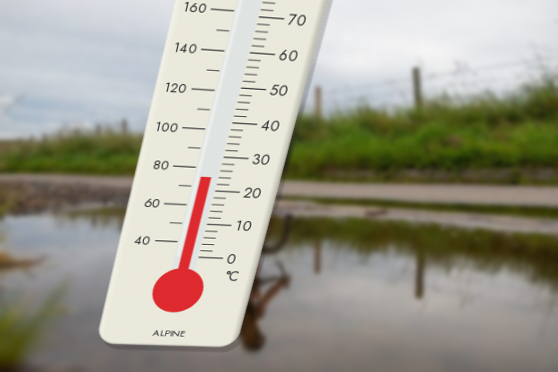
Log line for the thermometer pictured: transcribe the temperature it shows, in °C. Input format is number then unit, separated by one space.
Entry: 24 °C
